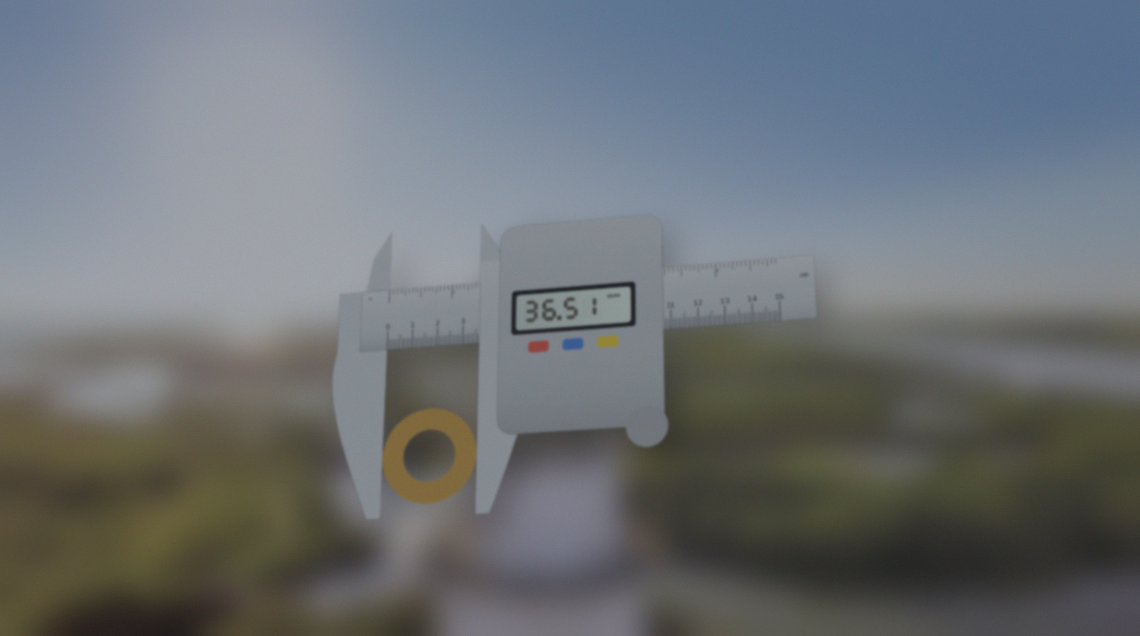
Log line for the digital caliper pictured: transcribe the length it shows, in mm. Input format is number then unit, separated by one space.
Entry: 36.51 mm
